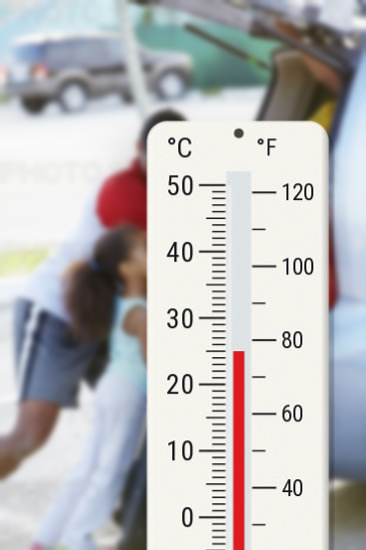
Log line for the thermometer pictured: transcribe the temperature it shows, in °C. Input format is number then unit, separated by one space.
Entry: 25 °C
